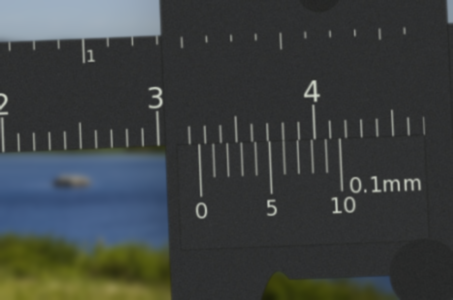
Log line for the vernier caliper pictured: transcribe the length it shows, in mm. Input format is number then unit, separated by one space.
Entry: 32.6 mm
